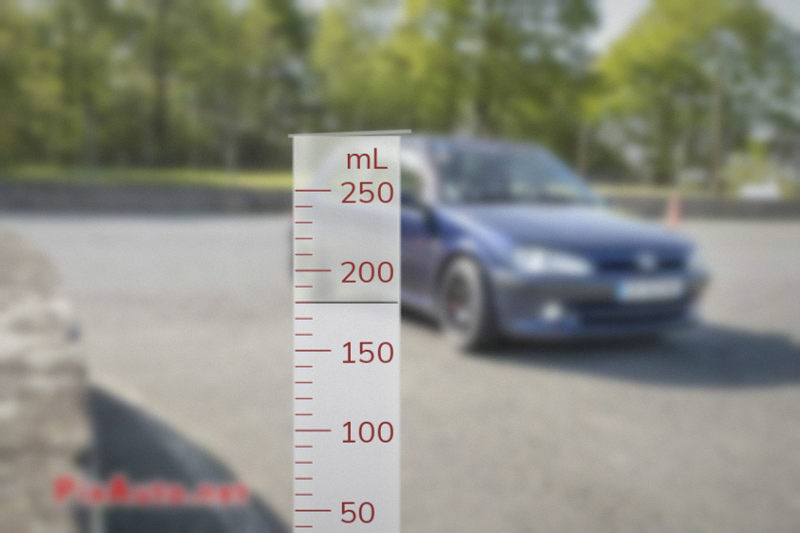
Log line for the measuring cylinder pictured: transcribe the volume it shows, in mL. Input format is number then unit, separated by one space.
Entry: 180 mL
